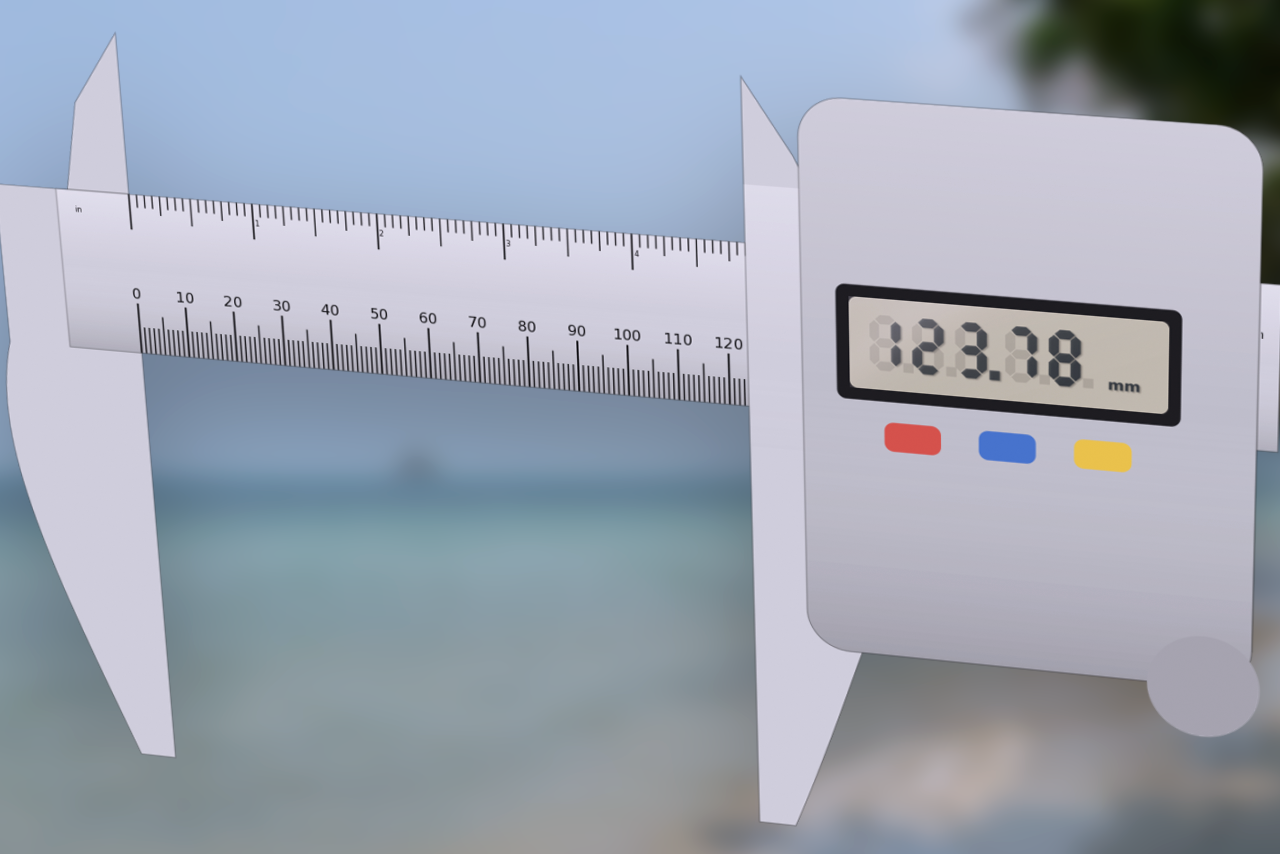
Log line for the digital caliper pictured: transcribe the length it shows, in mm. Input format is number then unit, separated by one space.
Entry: 123.78 mm
